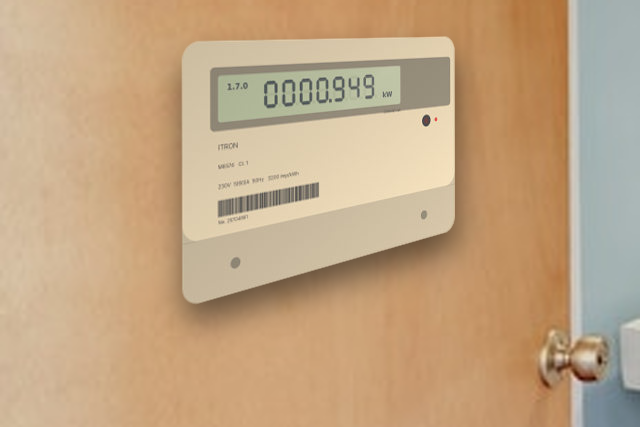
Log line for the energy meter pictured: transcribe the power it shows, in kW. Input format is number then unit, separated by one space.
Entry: 0.949 kW
